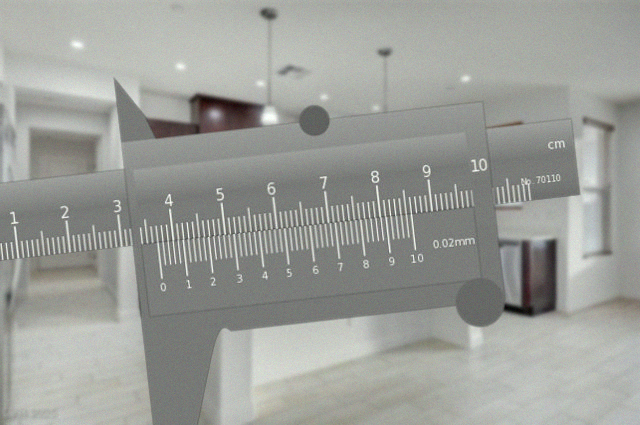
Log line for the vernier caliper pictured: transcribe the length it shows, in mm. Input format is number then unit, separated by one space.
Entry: 37.0 mm
